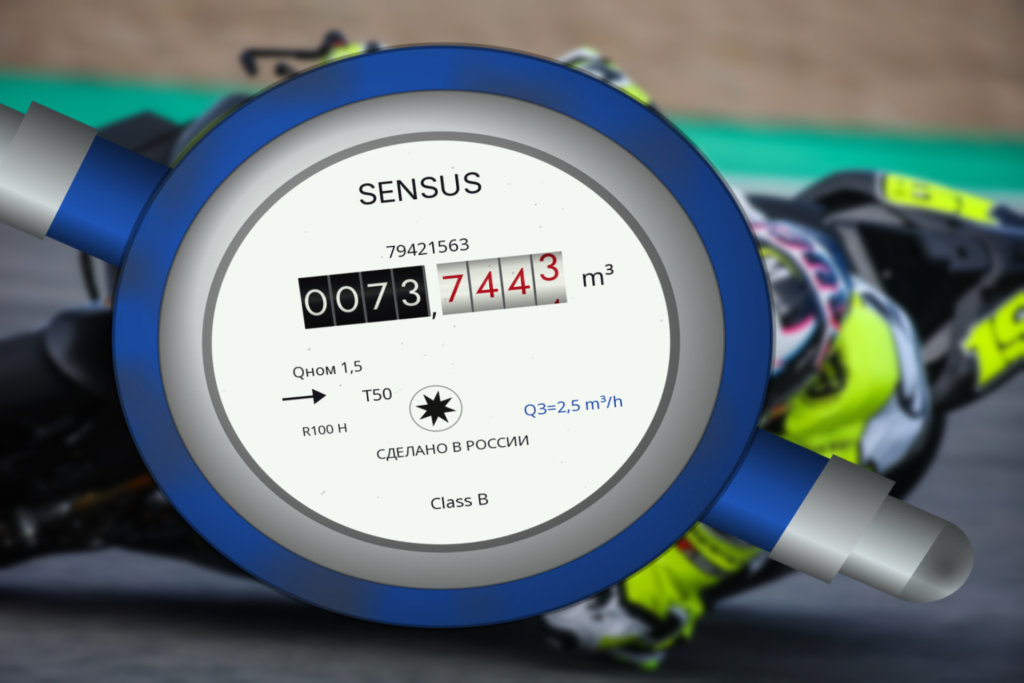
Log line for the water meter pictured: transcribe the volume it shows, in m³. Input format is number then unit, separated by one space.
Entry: 73.7443 m³
